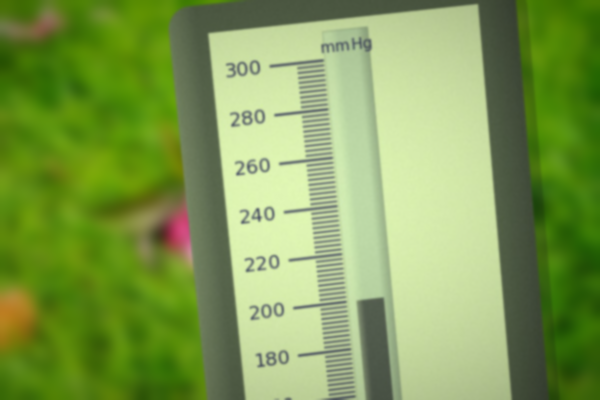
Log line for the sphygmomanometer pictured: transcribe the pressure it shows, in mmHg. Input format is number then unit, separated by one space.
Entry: 200 mmHg
